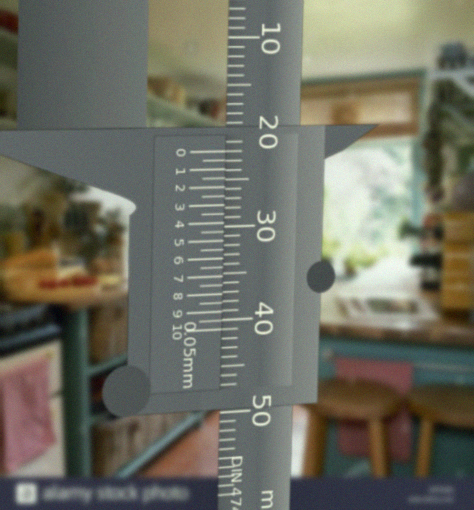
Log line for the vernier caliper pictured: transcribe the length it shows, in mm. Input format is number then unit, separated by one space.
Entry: 22.0 mm
